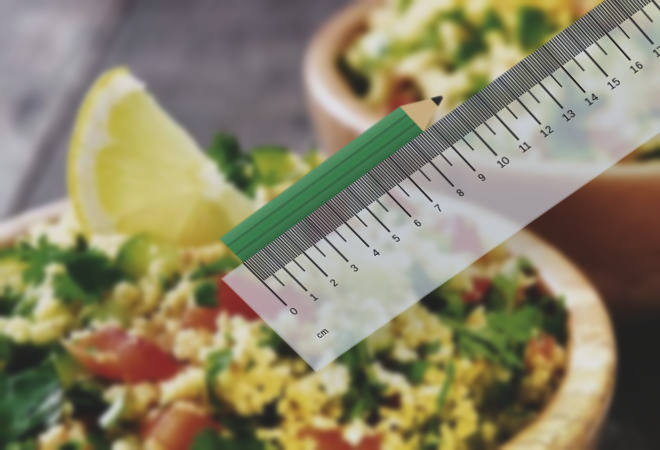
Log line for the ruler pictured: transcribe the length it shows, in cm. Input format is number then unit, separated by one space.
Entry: 10 cm
